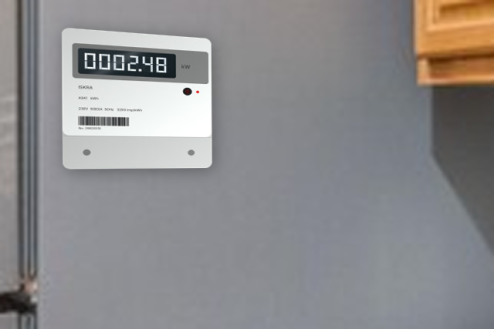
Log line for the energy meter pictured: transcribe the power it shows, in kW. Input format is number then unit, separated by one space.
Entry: 2.48 kW
